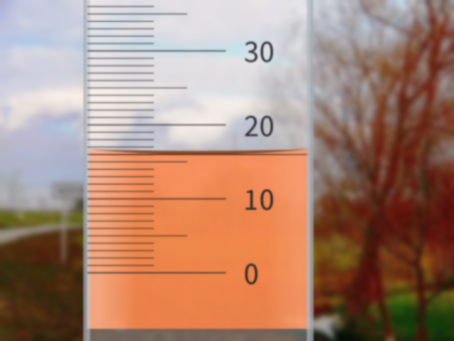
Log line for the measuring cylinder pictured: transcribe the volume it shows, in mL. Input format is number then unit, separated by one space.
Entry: 16 mL
